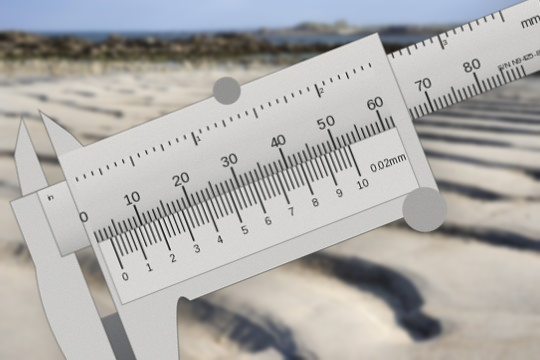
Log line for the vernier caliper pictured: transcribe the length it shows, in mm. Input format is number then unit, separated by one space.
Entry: 3.5 mm
